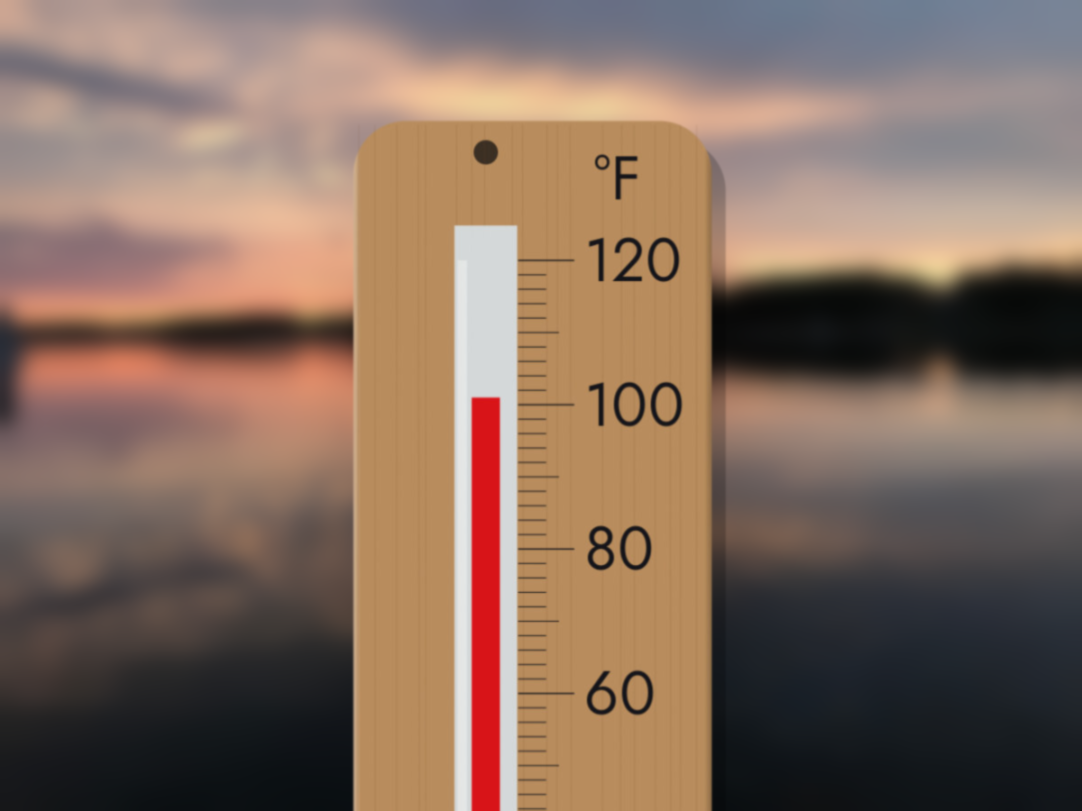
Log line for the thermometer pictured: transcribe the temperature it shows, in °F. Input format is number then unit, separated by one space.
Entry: 101 °F
